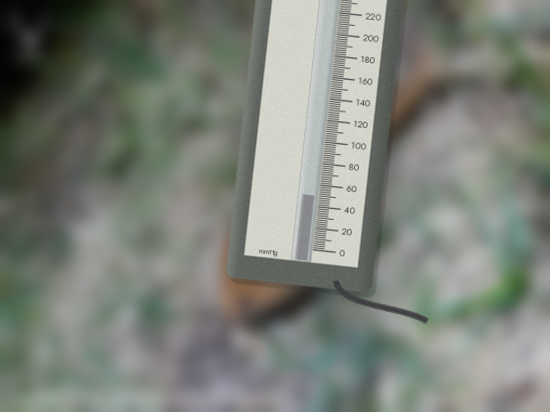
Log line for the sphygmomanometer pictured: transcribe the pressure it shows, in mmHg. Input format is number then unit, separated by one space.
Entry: 50 mmHg
